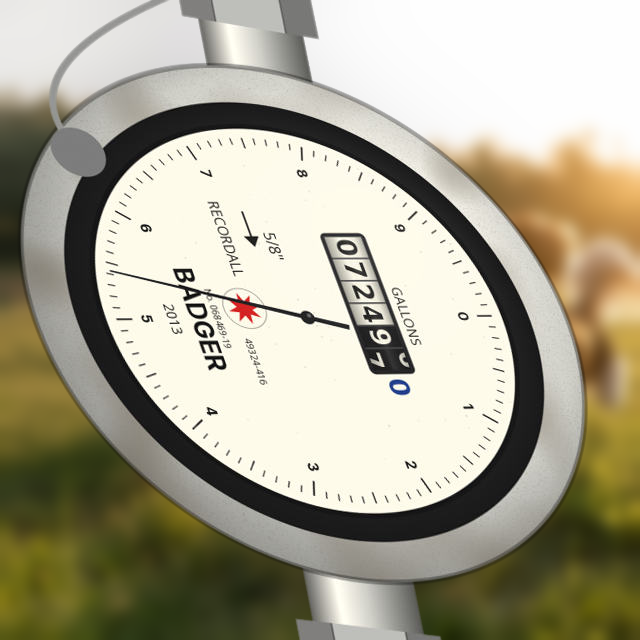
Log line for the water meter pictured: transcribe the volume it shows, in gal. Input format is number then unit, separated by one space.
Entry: 724965.4 gal
